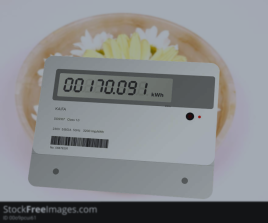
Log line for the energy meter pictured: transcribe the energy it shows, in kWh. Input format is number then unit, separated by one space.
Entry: 170.091 kWh
